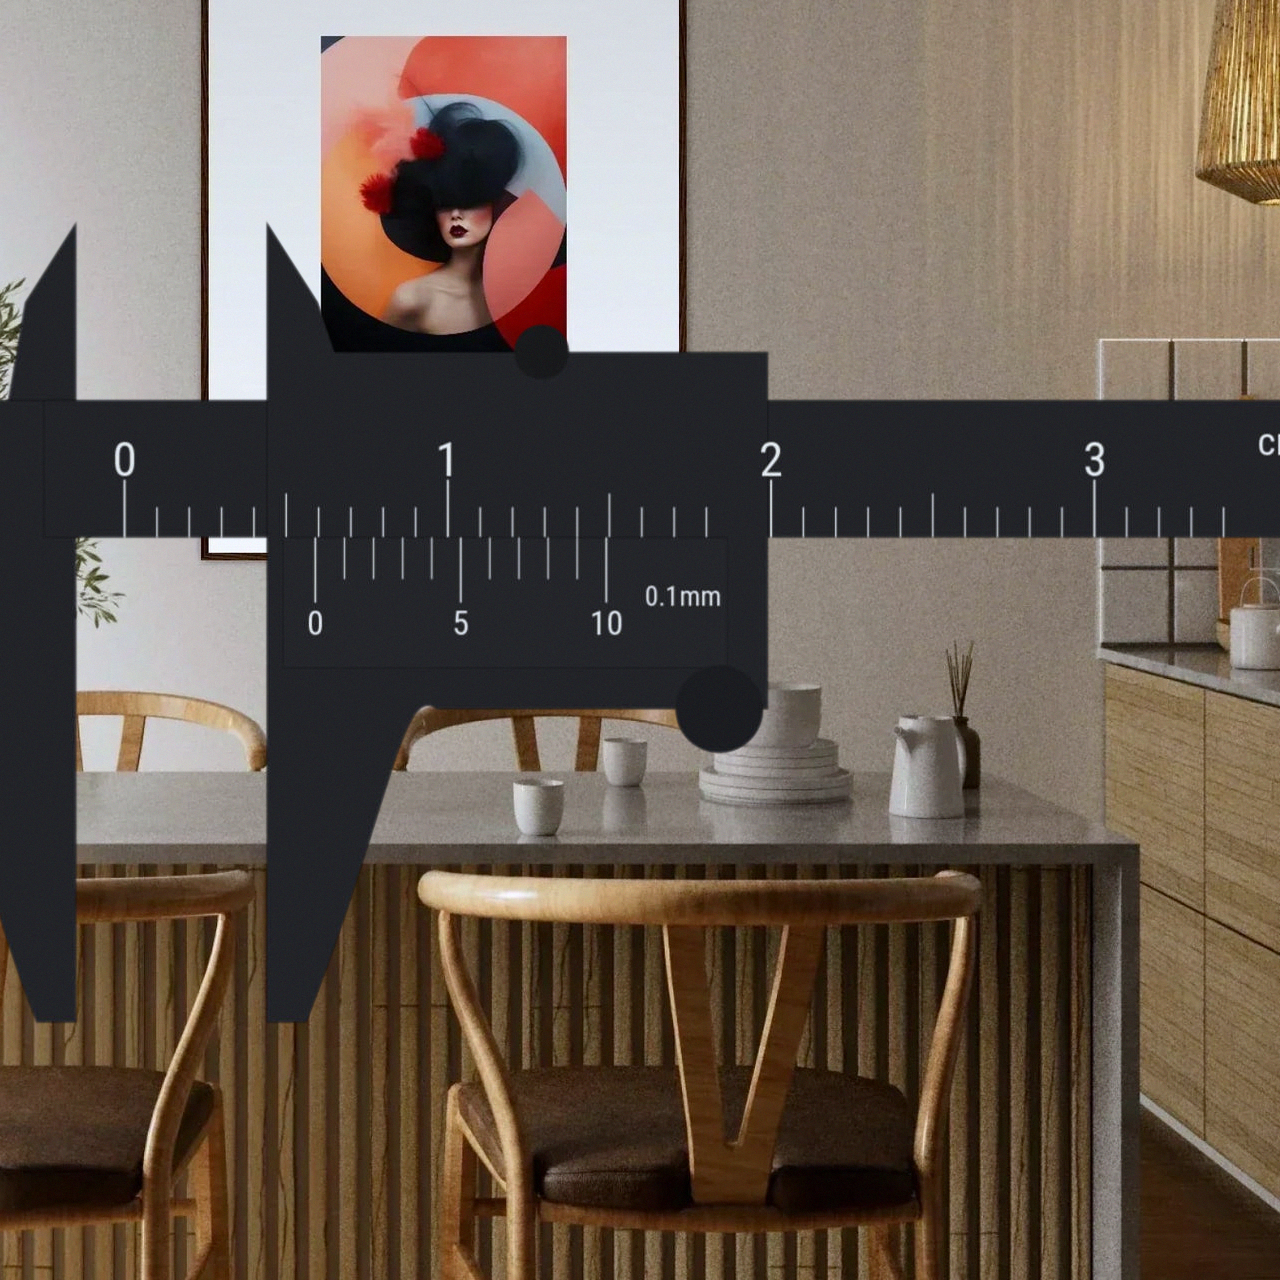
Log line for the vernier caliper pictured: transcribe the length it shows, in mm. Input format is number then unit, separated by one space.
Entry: 5.9 mm
